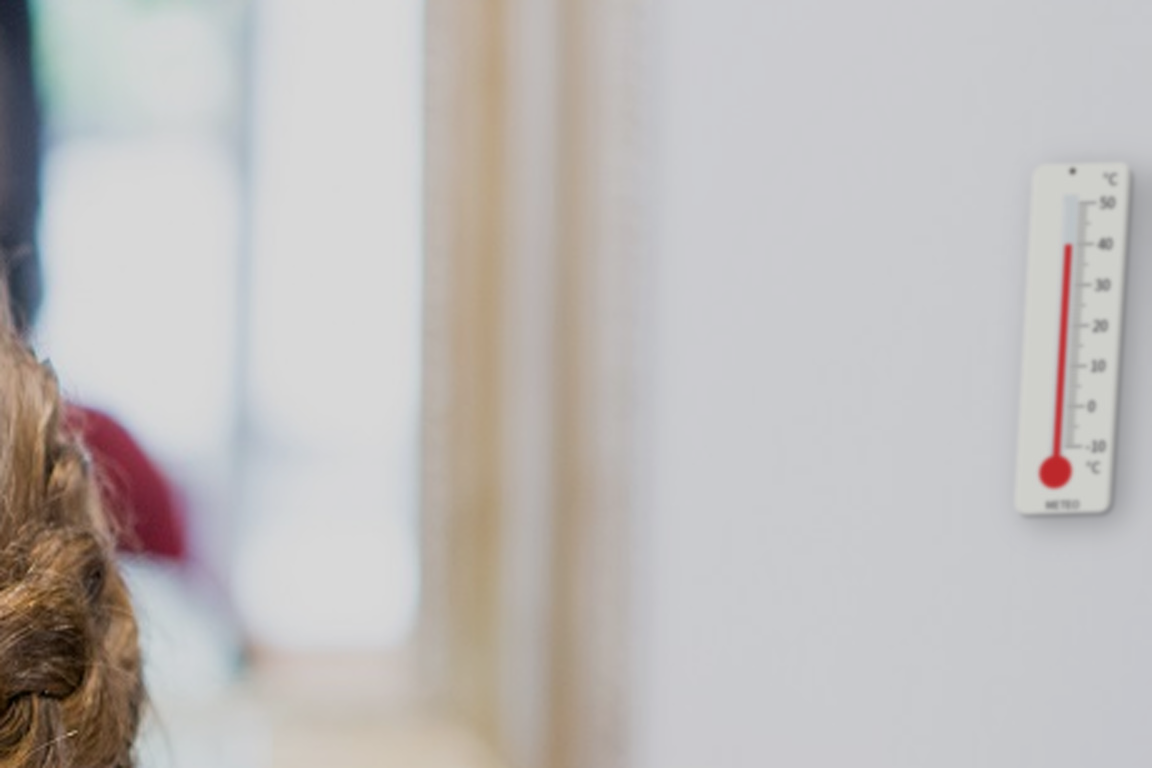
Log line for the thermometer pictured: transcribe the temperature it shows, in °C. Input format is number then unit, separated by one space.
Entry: 40 °C
